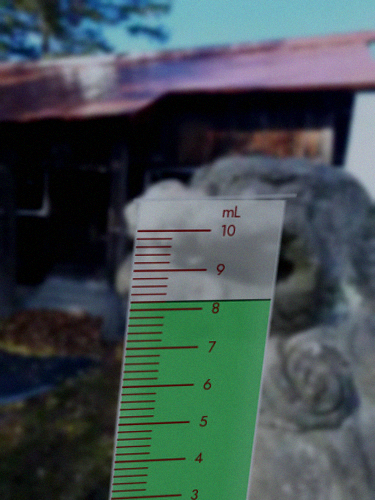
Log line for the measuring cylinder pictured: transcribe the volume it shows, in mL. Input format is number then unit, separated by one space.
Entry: 8.2 mL
